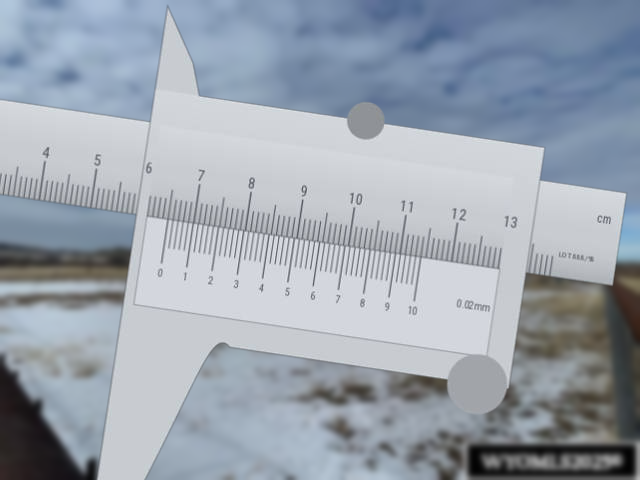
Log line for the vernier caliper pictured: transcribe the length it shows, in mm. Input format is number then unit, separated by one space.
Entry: 65.0 mm
